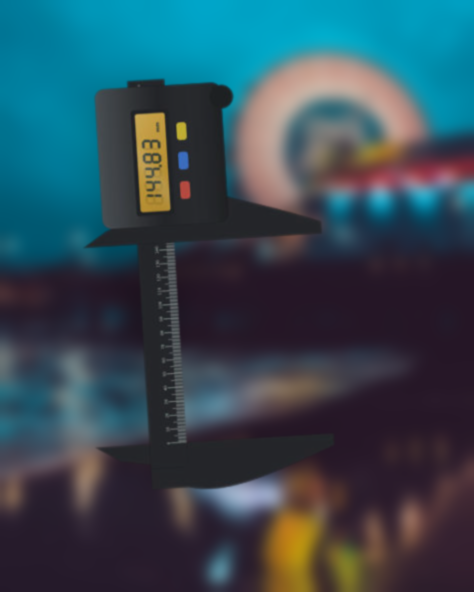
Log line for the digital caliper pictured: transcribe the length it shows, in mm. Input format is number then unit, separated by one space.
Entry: 144.83 mm
